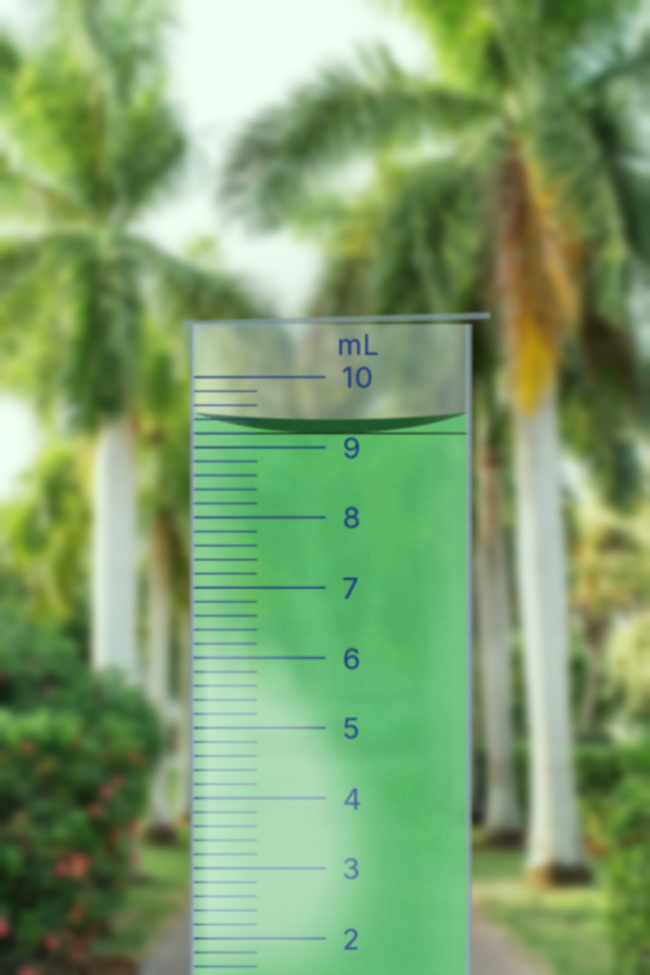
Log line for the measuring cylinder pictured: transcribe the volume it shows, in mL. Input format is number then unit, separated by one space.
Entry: 9.2 mL
